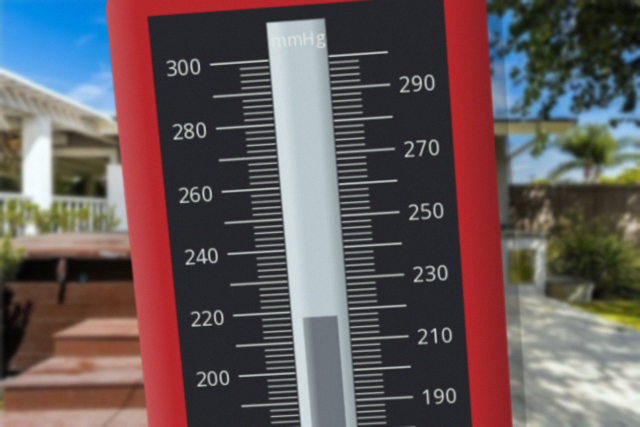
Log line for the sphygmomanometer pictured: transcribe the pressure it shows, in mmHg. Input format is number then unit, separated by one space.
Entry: 218 mmHg
